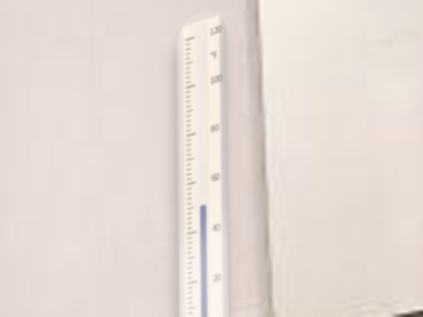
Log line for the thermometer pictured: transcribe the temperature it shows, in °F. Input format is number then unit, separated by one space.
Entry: 50 °F
